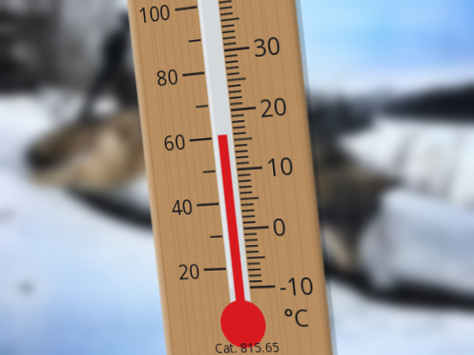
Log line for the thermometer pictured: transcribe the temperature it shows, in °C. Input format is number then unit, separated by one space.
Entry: 16 °C
